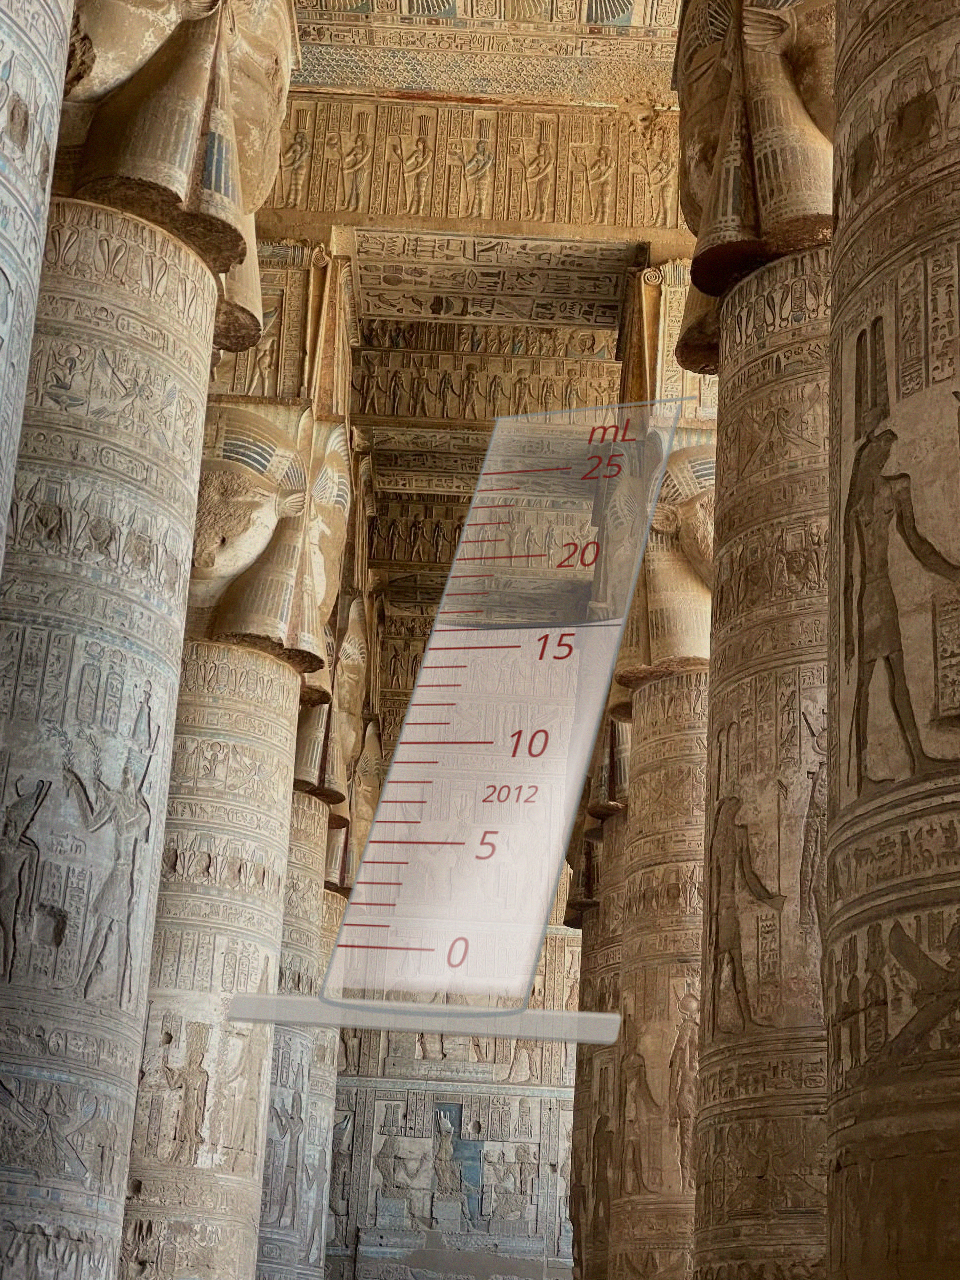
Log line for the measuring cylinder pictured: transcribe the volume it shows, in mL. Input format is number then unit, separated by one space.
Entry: 16 mL
